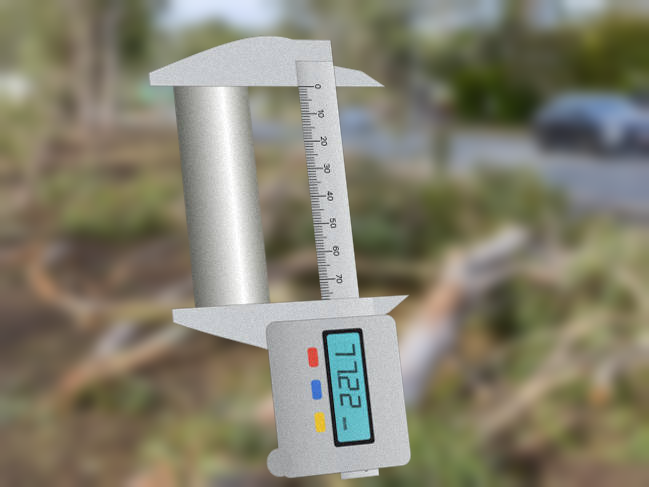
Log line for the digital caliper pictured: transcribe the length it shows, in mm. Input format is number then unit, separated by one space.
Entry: 77.22 mm
